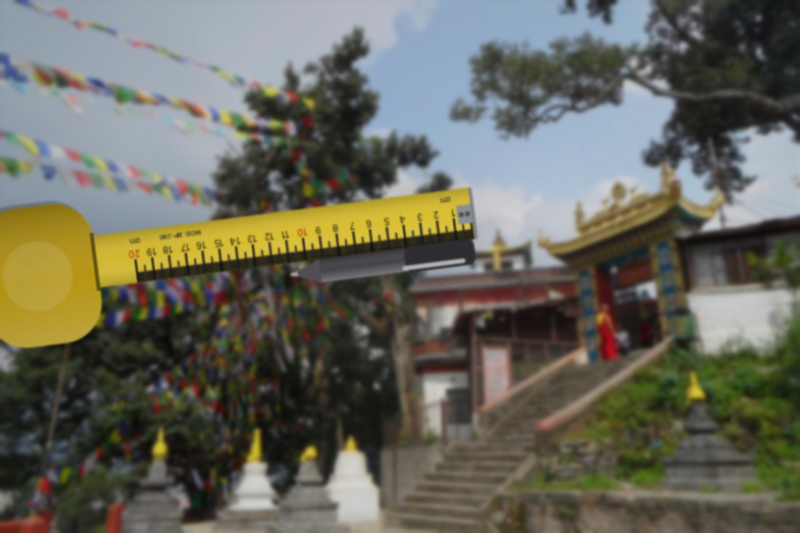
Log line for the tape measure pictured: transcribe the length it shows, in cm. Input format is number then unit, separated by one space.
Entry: 11 cm
